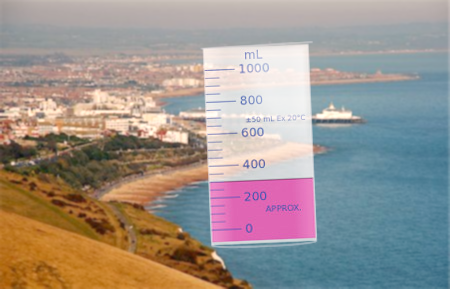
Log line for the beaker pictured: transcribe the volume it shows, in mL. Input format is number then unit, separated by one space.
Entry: 300 mL
